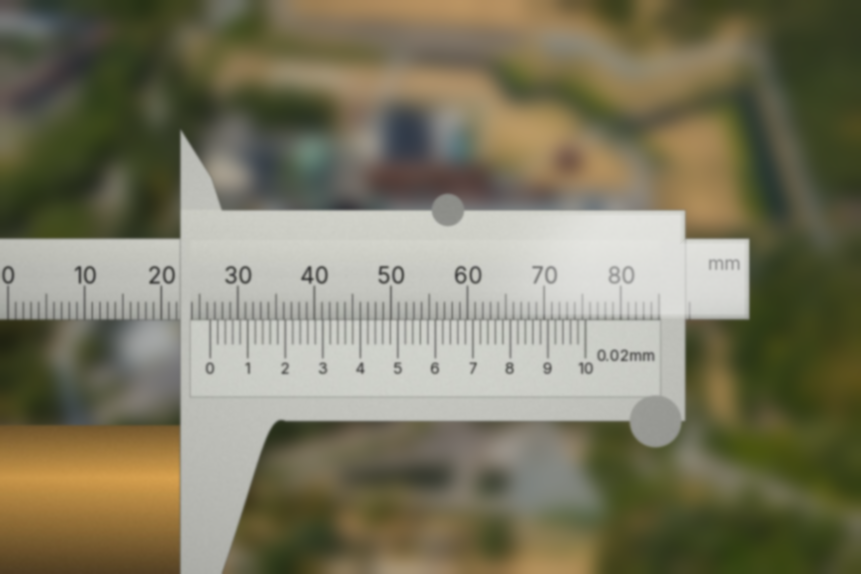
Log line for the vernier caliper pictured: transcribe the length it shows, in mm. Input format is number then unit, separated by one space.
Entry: 26.4 mm
